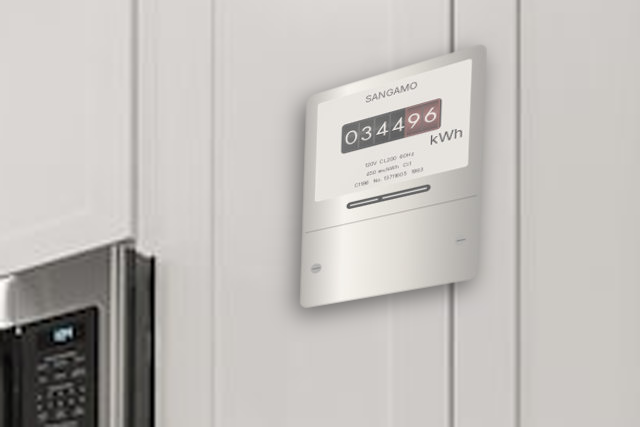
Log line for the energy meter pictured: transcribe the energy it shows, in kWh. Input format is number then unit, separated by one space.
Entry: 344.96 kWh
